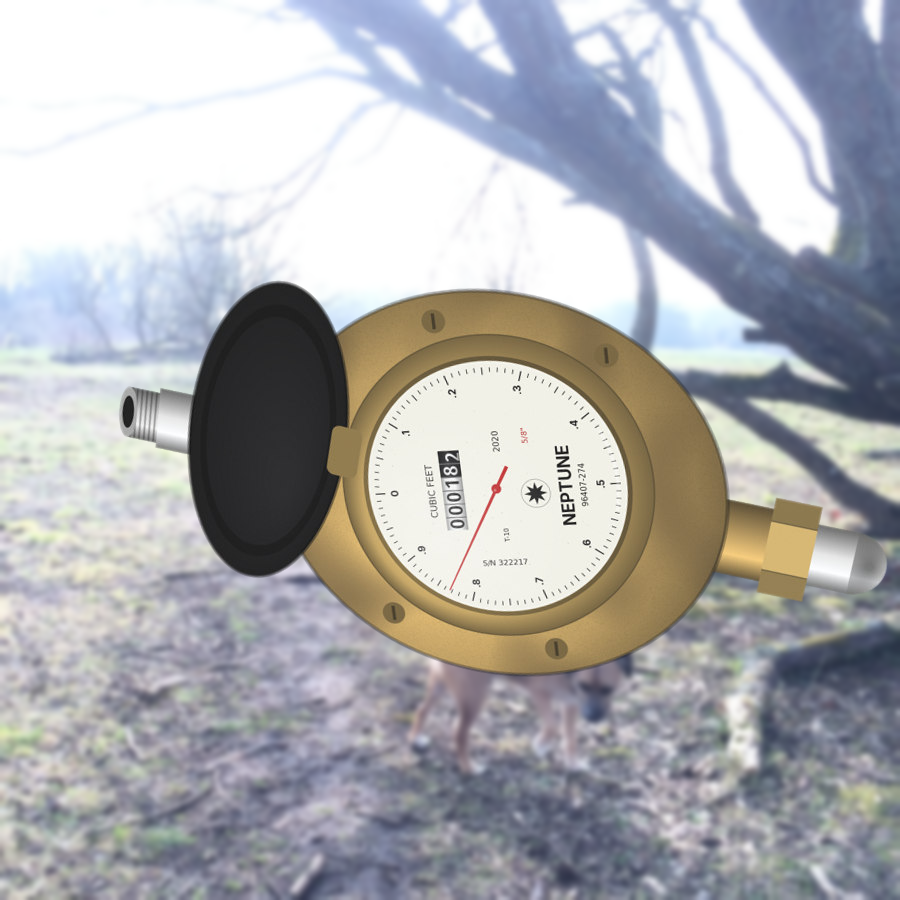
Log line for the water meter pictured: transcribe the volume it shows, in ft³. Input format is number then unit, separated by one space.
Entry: 181.83 ft³
